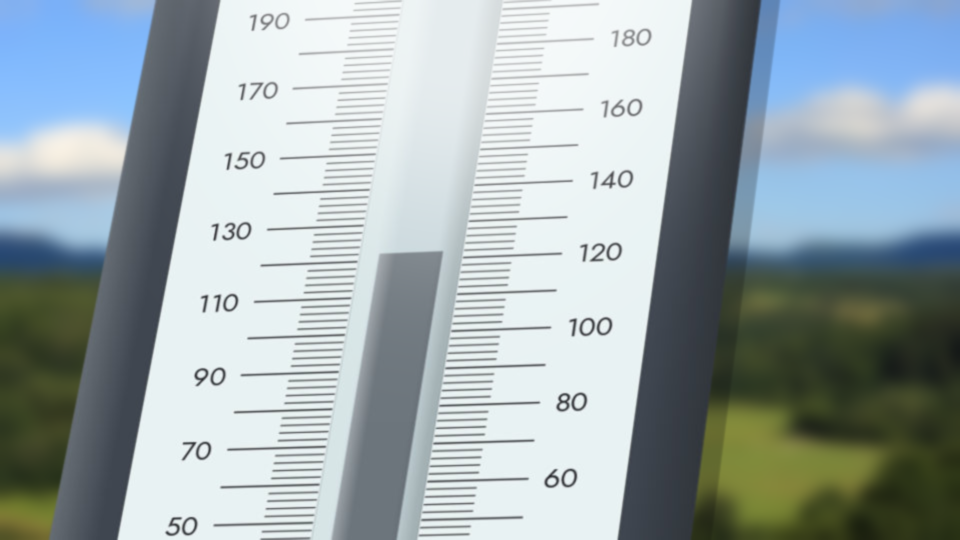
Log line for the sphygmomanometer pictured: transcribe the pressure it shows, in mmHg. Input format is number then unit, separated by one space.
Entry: 122 mmHg
